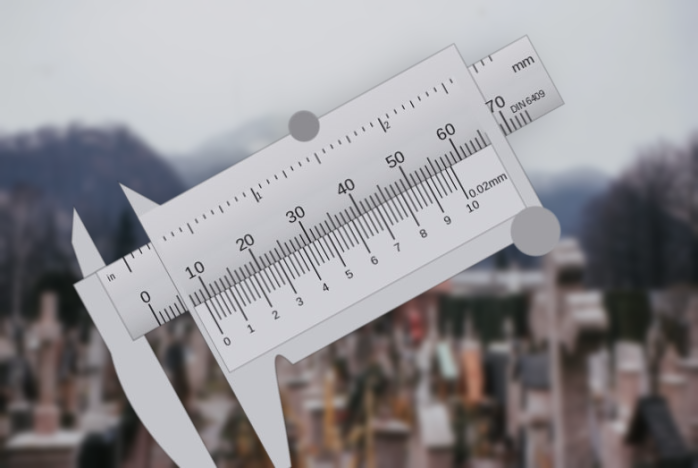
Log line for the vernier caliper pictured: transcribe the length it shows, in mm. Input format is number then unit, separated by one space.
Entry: 8.8 mm
